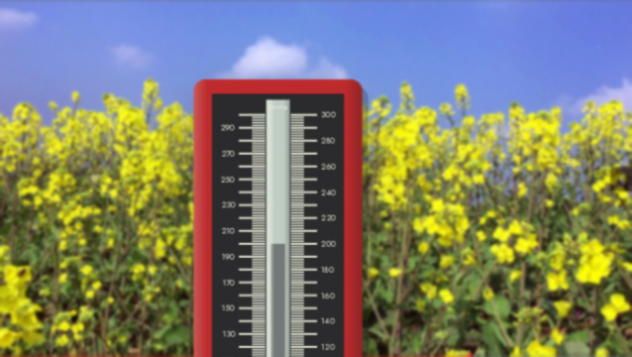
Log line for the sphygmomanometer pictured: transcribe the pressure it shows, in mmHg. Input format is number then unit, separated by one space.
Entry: 200 mmHg
